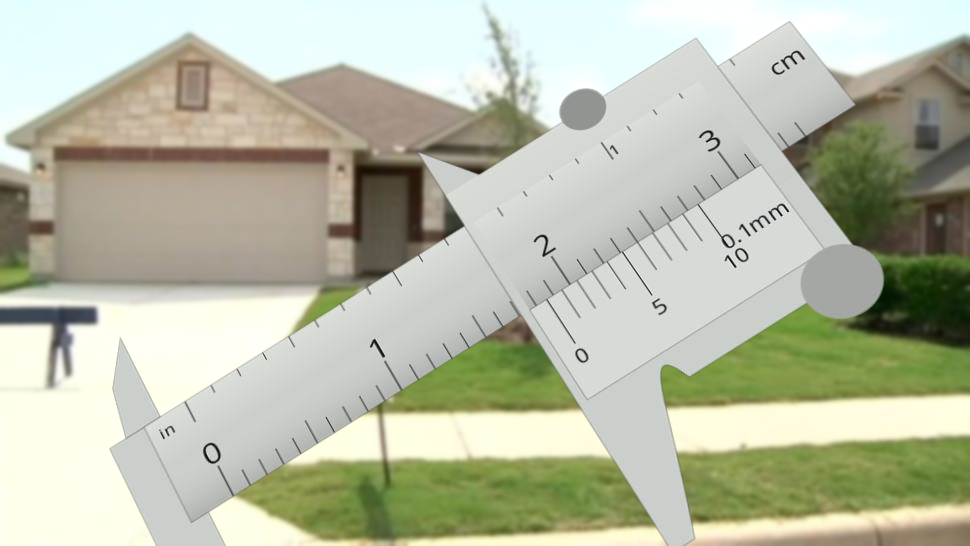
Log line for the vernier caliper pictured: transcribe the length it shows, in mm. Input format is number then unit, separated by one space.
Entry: 18.6 mm
